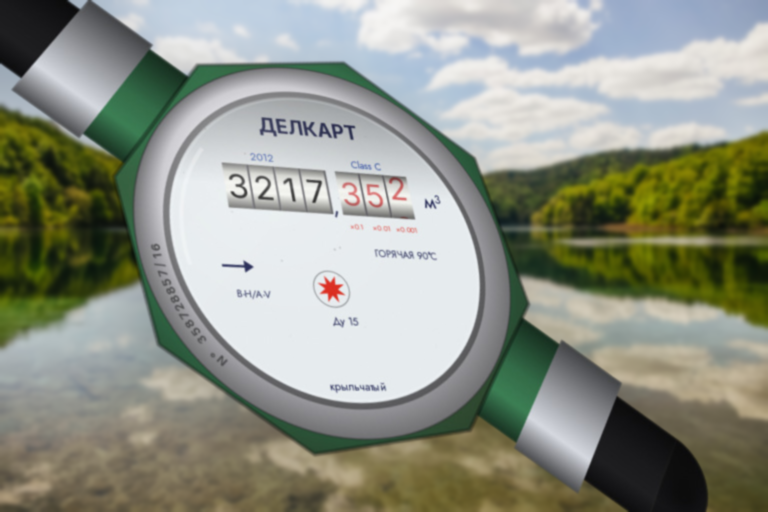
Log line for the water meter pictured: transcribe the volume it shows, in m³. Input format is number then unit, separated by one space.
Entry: 3217.352 m³
